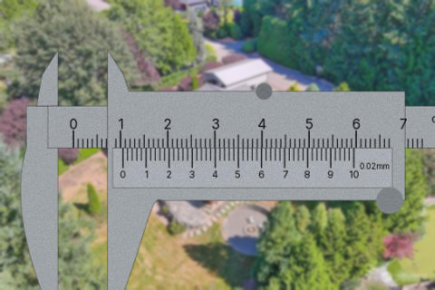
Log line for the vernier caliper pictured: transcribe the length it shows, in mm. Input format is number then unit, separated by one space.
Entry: 10.5 mm
